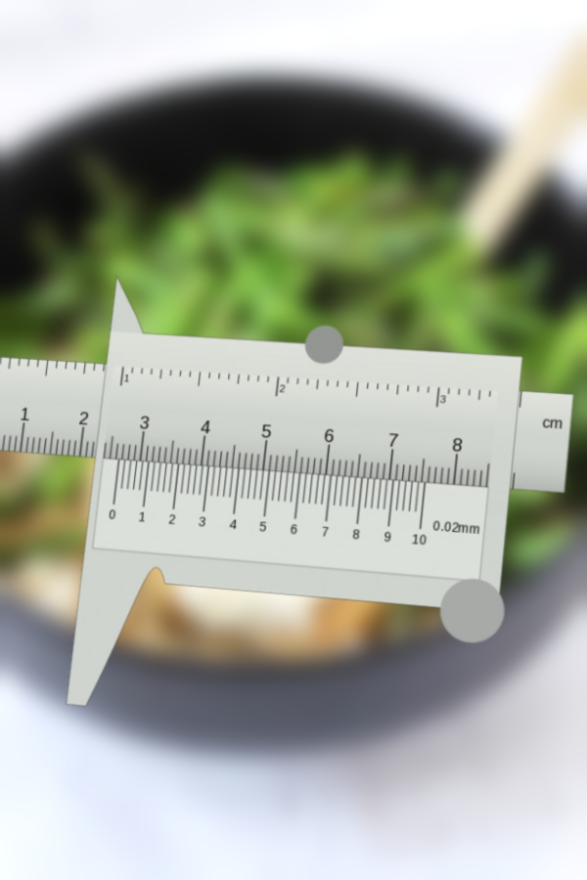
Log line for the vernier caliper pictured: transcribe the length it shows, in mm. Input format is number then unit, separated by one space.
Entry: 26.5 mm
